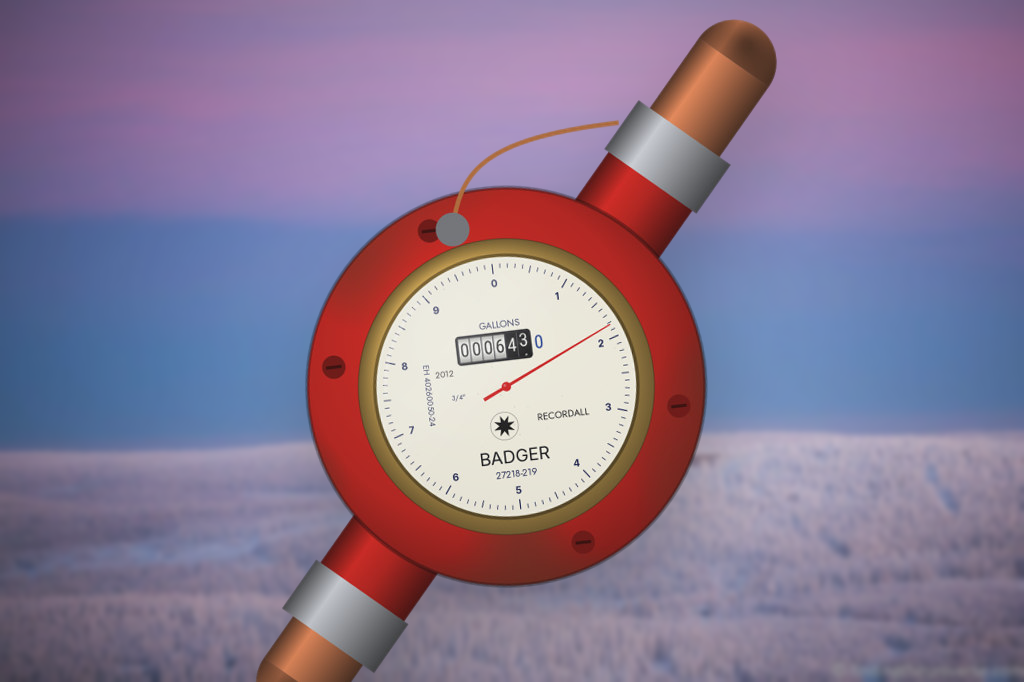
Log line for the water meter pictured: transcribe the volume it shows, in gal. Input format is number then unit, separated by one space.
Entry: 6431.8 gal
